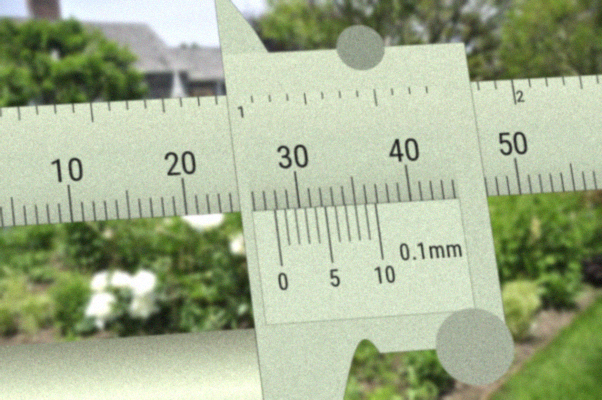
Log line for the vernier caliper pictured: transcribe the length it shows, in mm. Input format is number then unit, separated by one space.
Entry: 27.8 mm
